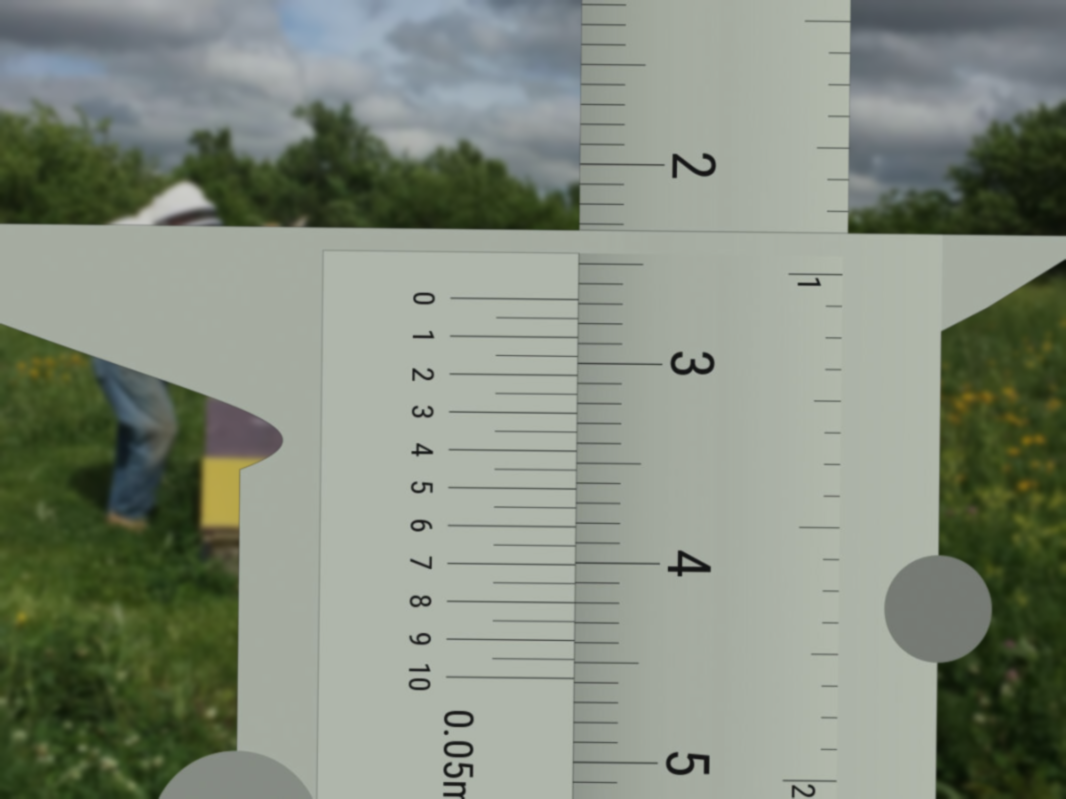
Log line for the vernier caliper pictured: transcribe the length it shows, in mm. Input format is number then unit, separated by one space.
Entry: 26.8 mm
